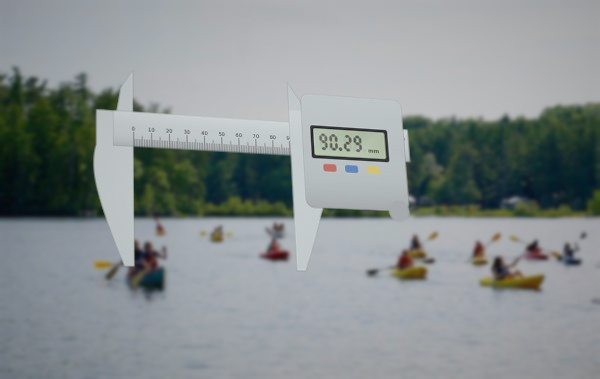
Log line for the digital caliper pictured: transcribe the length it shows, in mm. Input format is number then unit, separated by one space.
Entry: 90.29 mm
